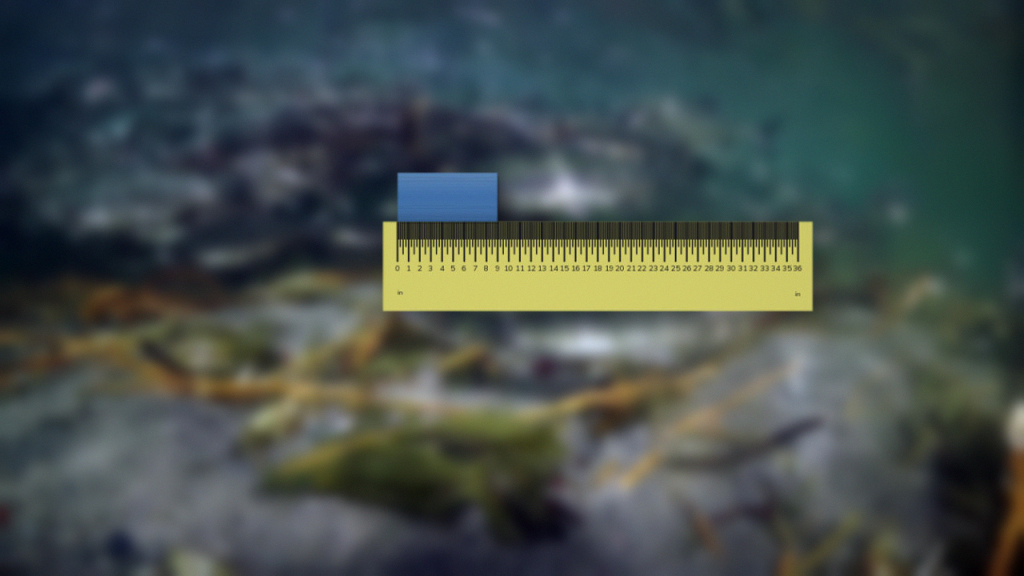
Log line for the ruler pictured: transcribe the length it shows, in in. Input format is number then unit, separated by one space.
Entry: 9 in
